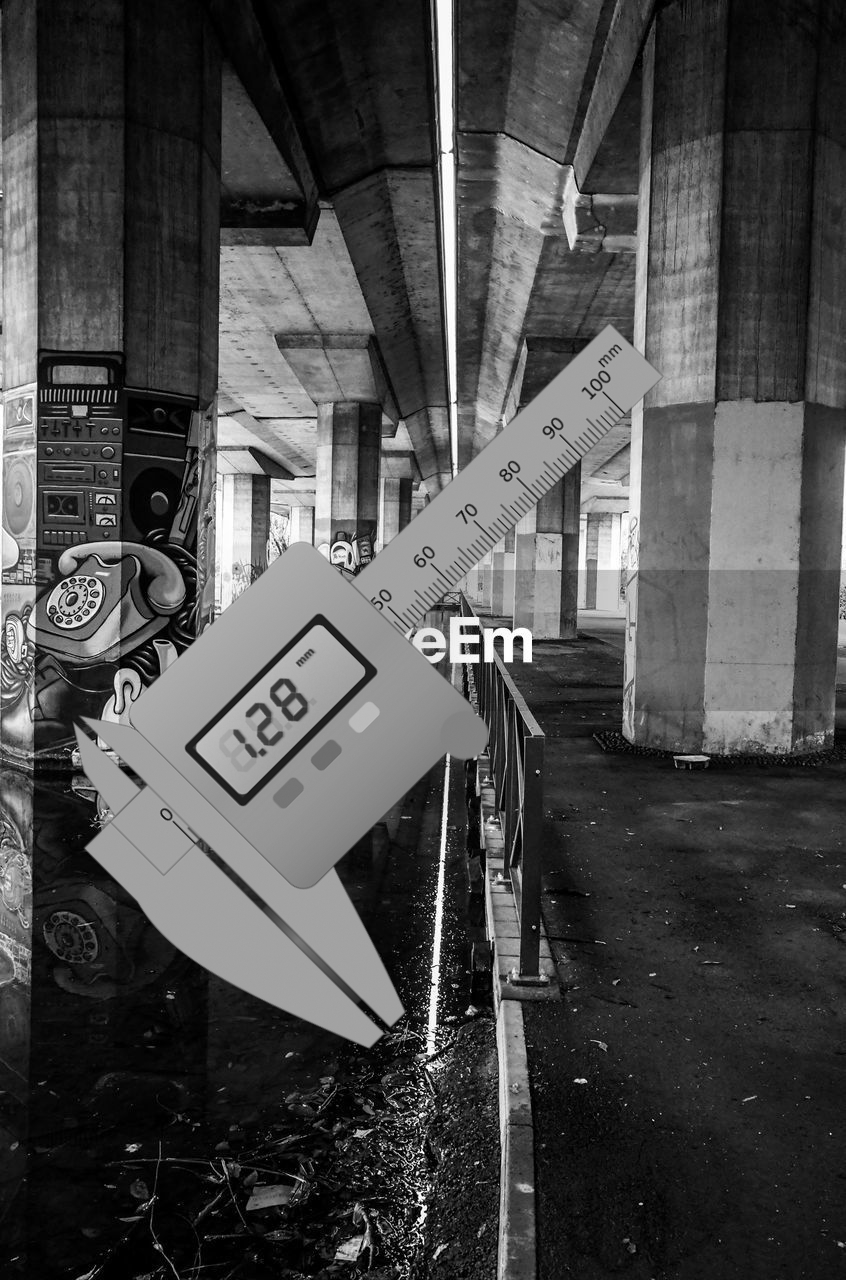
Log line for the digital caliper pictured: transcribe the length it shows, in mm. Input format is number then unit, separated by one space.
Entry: 1.28 mm
